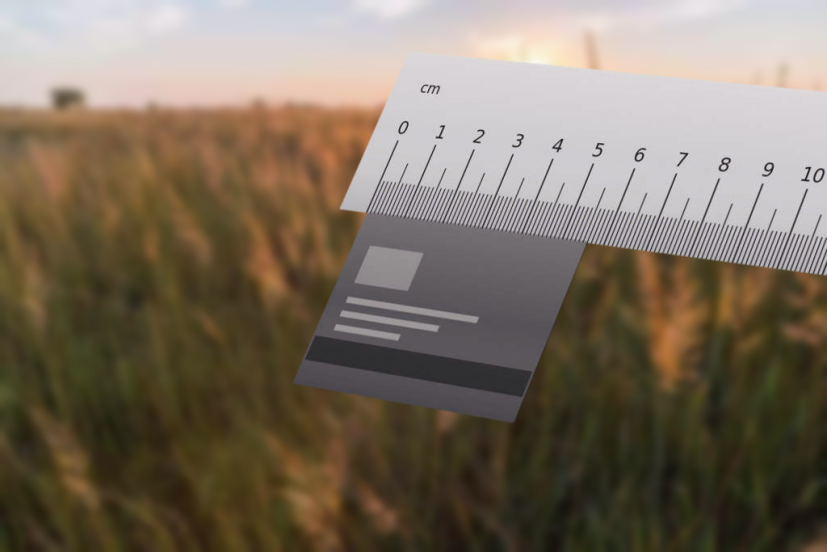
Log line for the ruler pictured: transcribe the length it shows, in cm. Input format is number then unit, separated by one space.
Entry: 5.6 cm
